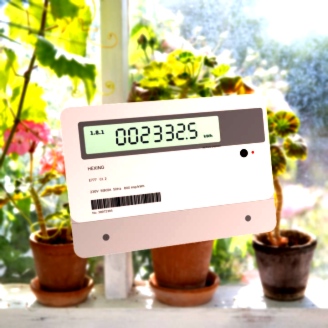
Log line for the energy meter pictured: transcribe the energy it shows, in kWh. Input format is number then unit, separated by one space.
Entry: 2332.5 kWh
